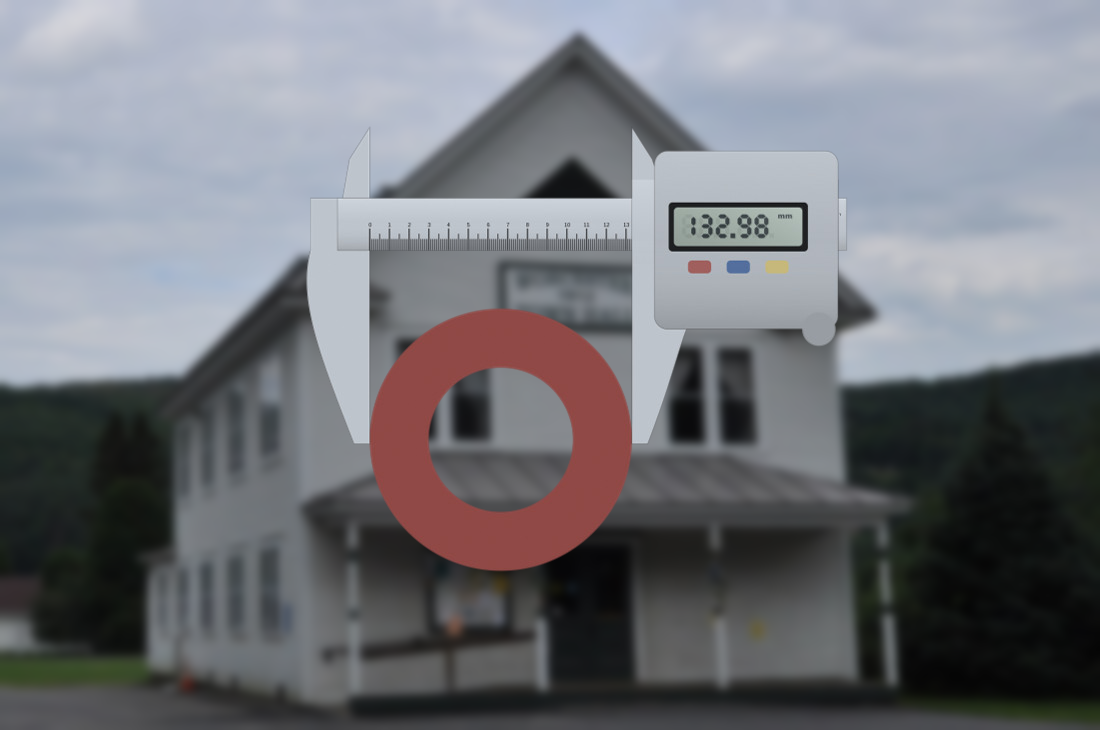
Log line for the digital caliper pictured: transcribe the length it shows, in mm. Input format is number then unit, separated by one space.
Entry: 132.98 mm
